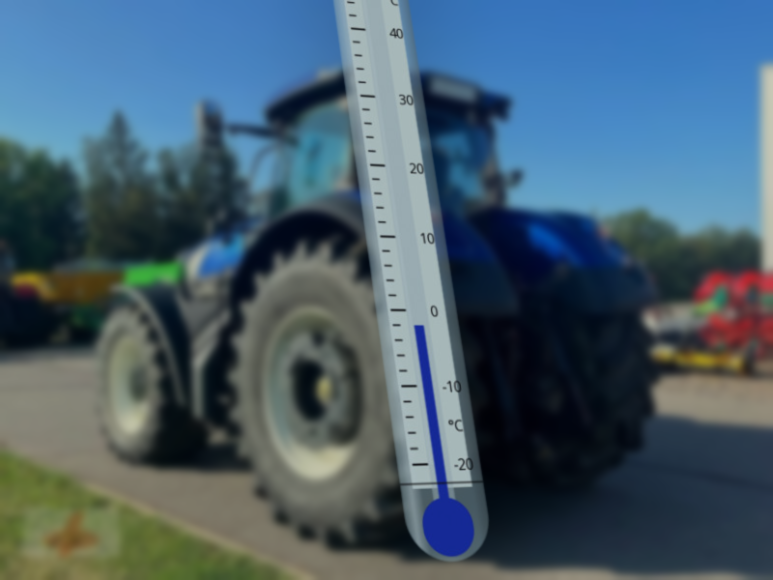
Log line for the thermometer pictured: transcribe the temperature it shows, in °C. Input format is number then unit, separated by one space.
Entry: -2 °C
